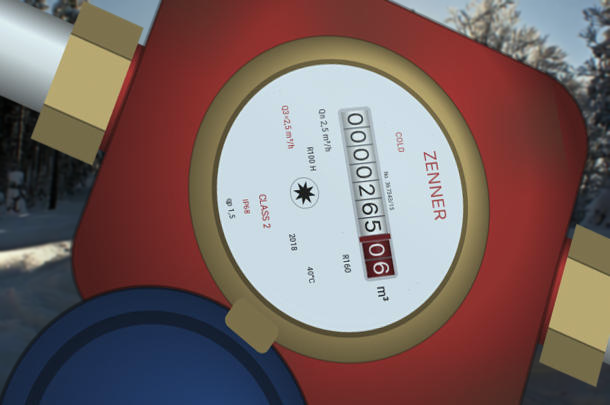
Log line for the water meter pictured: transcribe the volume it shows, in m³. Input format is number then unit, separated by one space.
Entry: 265.06 m³
